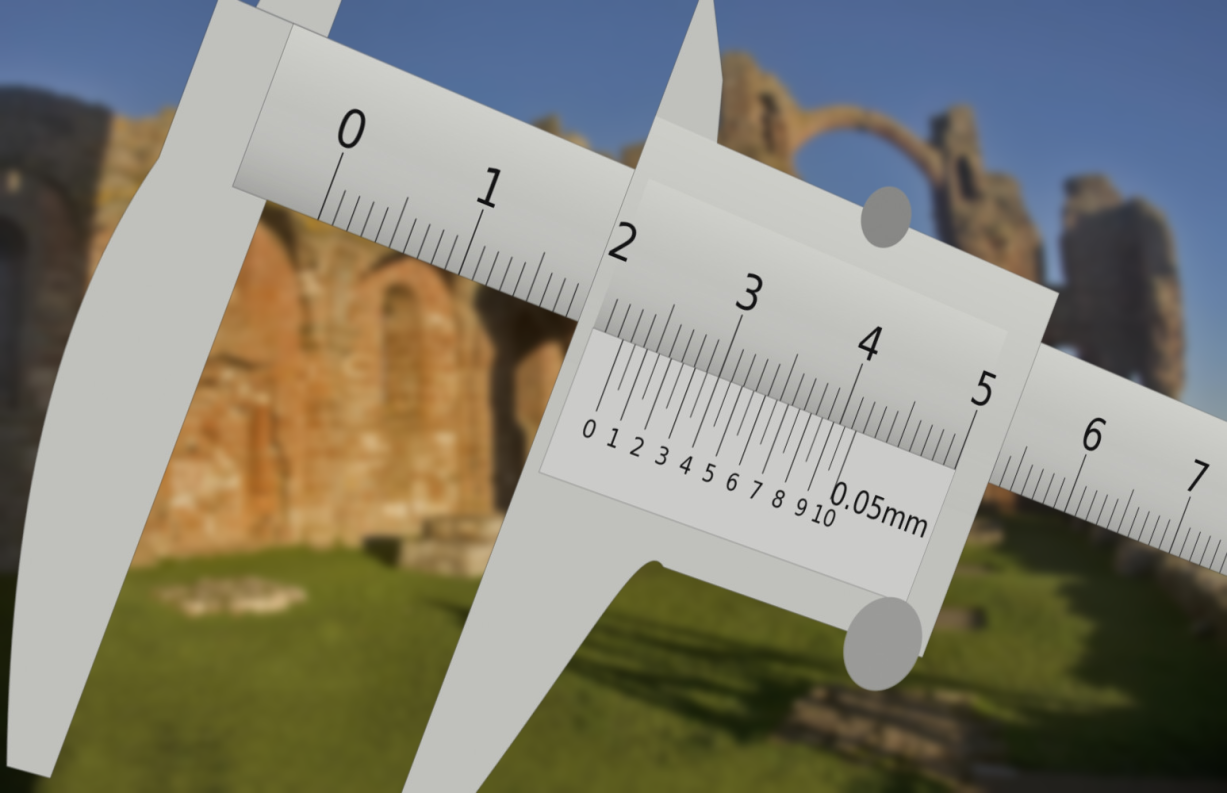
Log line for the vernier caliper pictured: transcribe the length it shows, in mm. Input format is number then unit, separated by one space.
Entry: 22.4 mm
